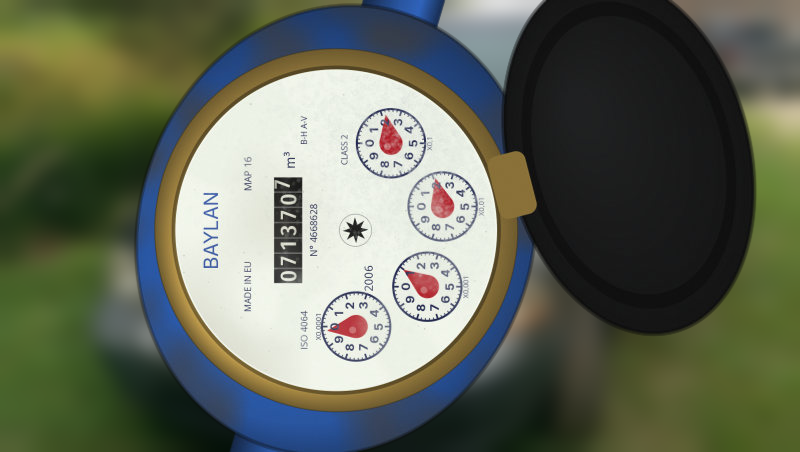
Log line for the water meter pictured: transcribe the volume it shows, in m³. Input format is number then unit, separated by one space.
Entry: 713707.2209 m³
